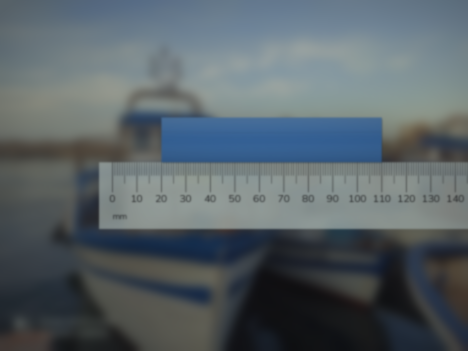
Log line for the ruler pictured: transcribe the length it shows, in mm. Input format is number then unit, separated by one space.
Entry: 90 mm
